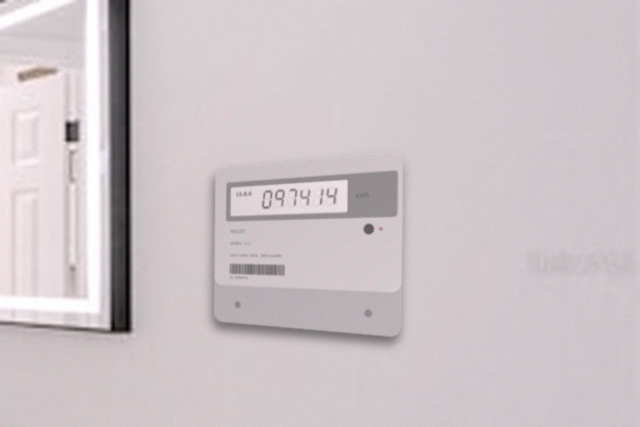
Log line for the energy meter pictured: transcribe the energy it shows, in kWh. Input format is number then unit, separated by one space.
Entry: 97414 kWh
